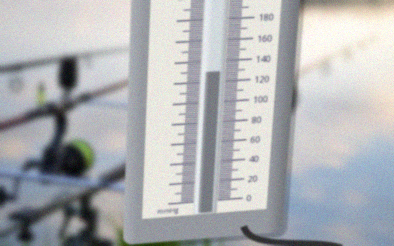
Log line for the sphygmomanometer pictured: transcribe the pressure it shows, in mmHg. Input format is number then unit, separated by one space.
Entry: 130 mmHg
